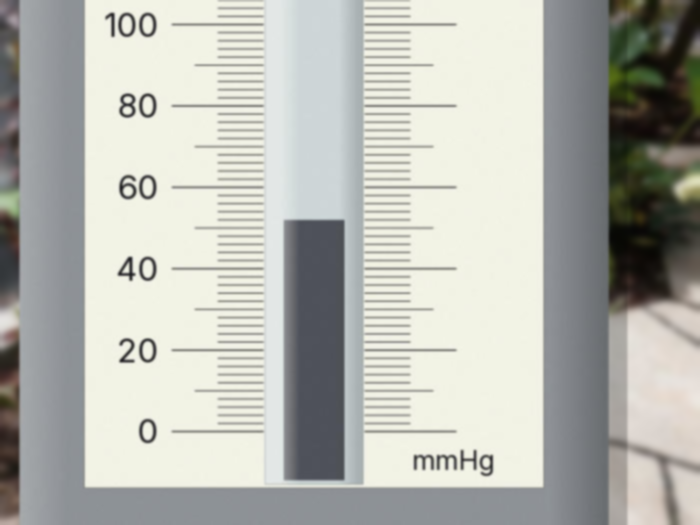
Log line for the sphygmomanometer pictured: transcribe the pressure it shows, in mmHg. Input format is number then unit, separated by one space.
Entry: 52 mmHg
